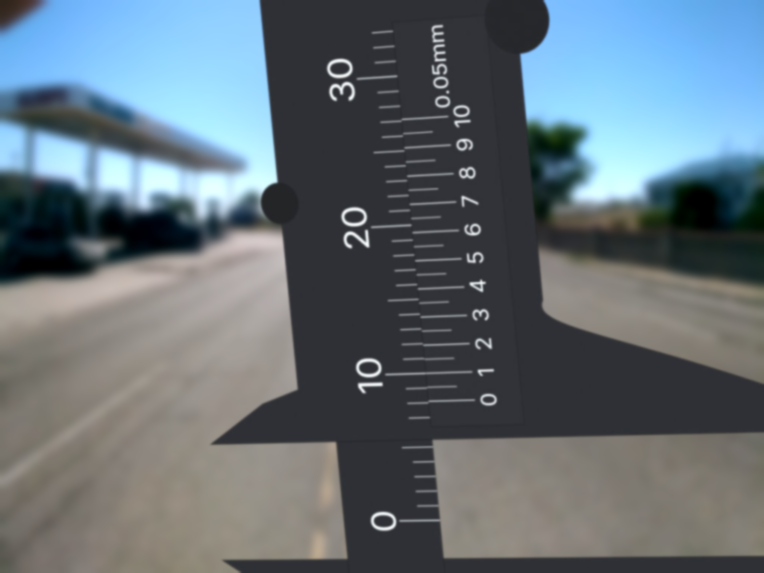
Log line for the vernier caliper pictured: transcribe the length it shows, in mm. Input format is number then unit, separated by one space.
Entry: 8.1 mm
